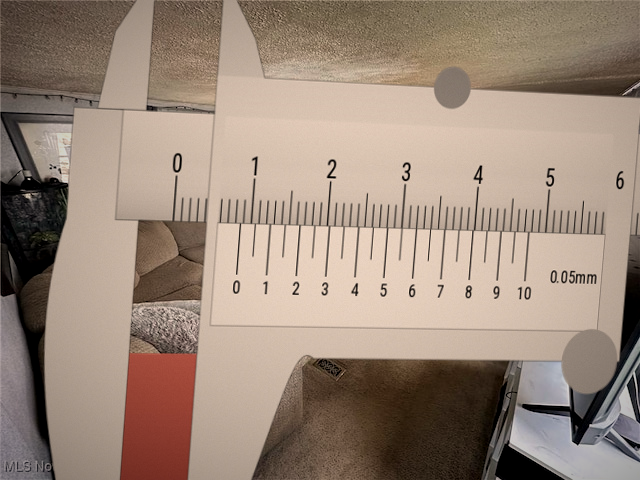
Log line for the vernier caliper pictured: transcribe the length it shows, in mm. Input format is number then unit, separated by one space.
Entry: 8.6 mm
